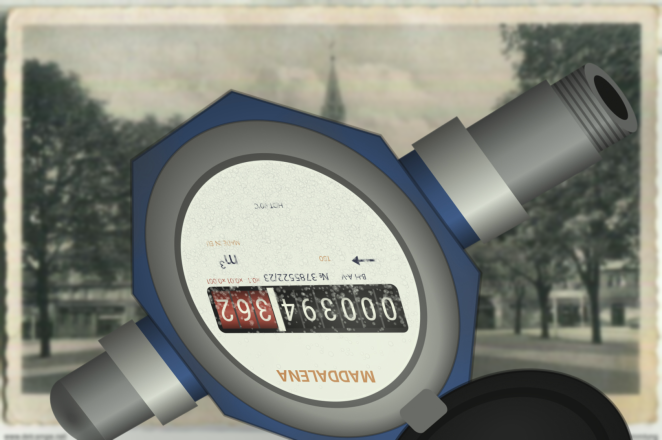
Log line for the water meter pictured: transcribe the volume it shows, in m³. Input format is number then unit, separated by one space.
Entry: 394.362 m³
